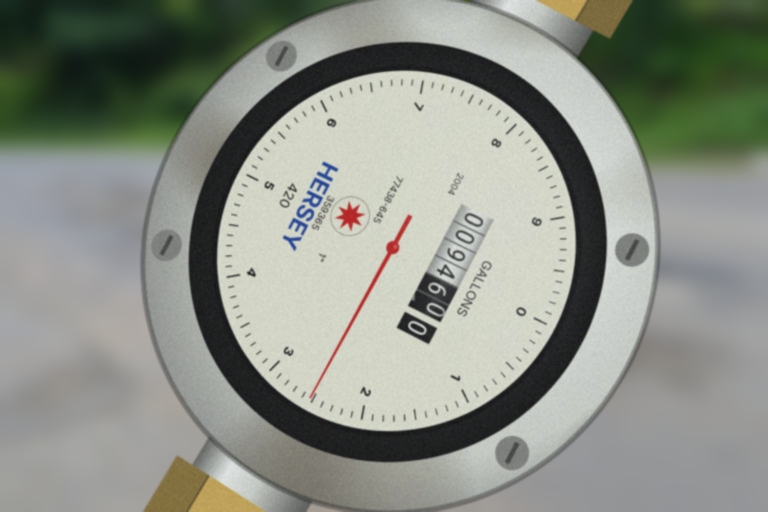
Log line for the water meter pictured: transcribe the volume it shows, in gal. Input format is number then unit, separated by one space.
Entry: 94602.5 gal
